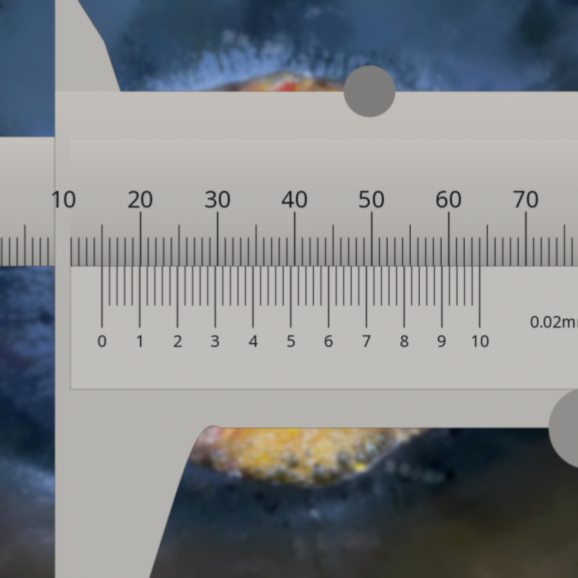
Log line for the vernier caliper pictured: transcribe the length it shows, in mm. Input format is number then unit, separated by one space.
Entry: 15.0 mm
